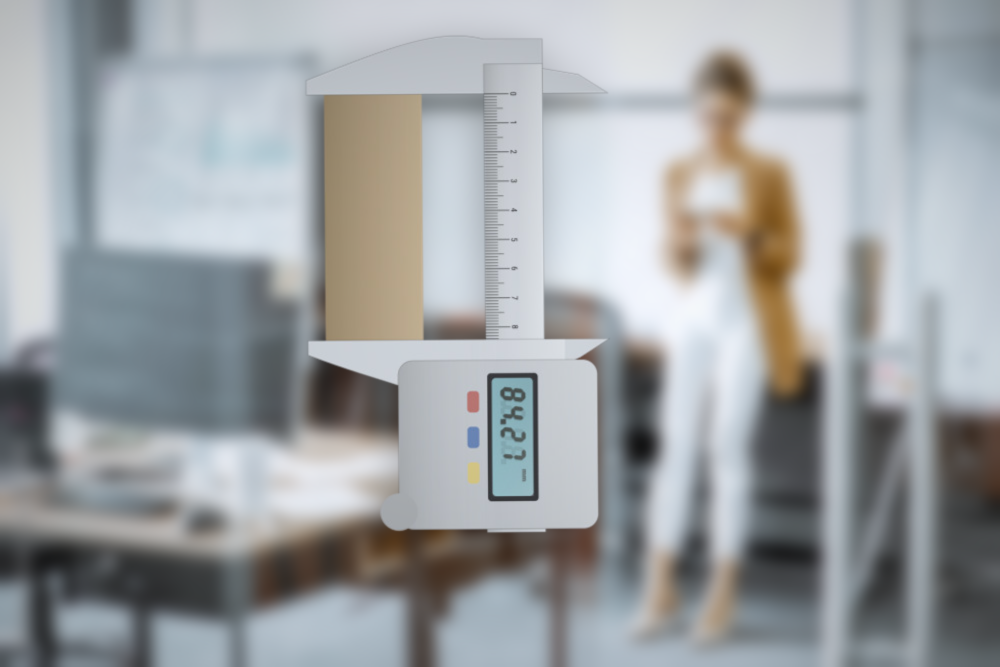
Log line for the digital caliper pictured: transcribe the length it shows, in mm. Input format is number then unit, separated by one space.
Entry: 84.27 mm
